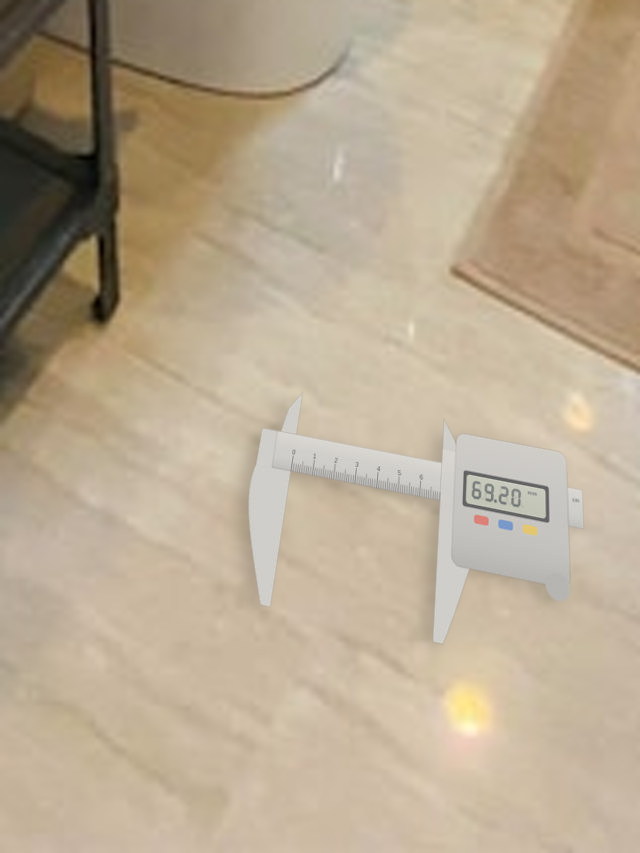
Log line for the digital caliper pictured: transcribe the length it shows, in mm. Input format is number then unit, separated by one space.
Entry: 69.20 mm
